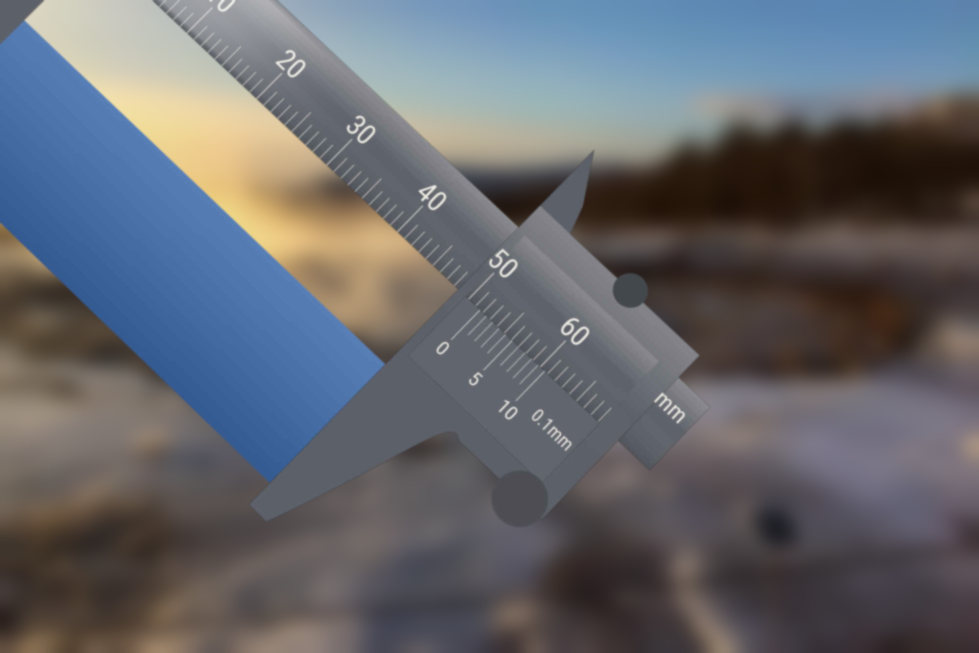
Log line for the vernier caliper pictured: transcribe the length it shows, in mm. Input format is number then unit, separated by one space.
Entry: 51.6 mm
